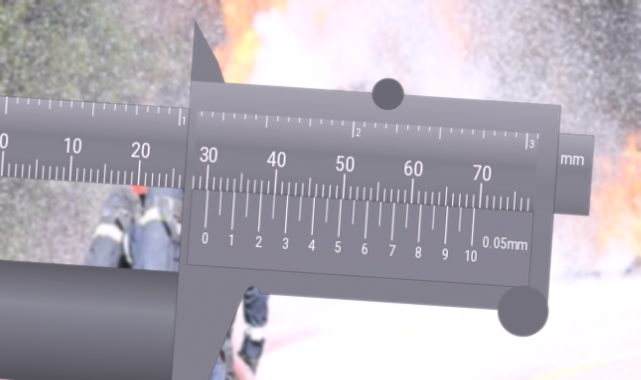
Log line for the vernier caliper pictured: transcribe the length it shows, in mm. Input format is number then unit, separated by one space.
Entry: 30.2 mm
